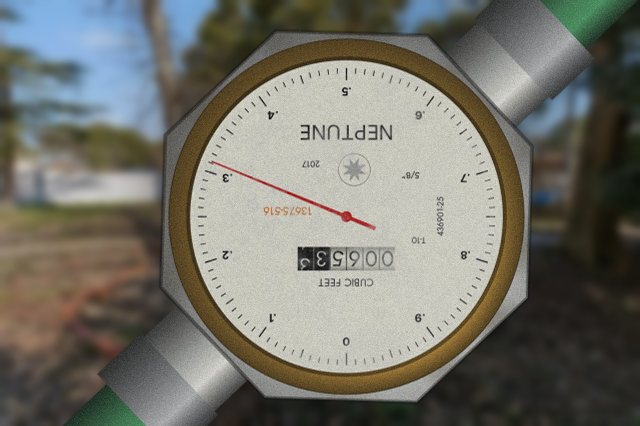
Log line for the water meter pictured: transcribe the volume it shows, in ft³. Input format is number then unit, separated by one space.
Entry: 6533.31 ft³
